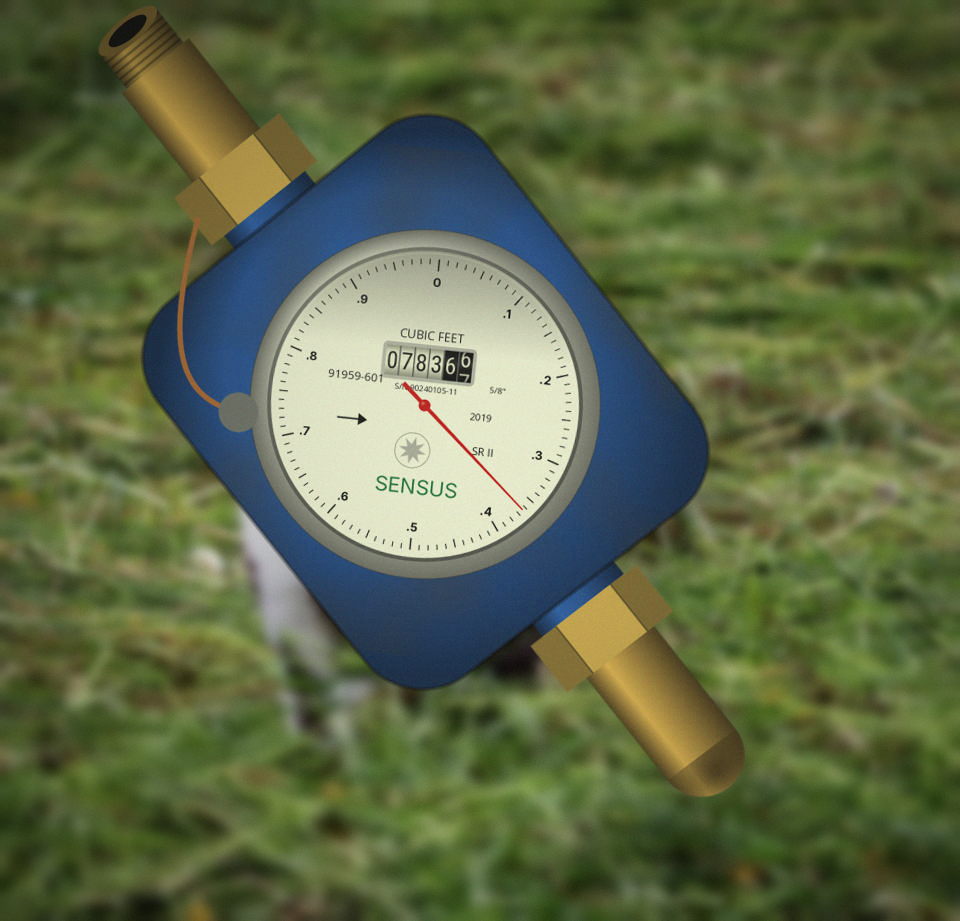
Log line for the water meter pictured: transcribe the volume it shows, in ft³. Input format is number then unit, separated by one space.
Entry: 78366.36 ft³
